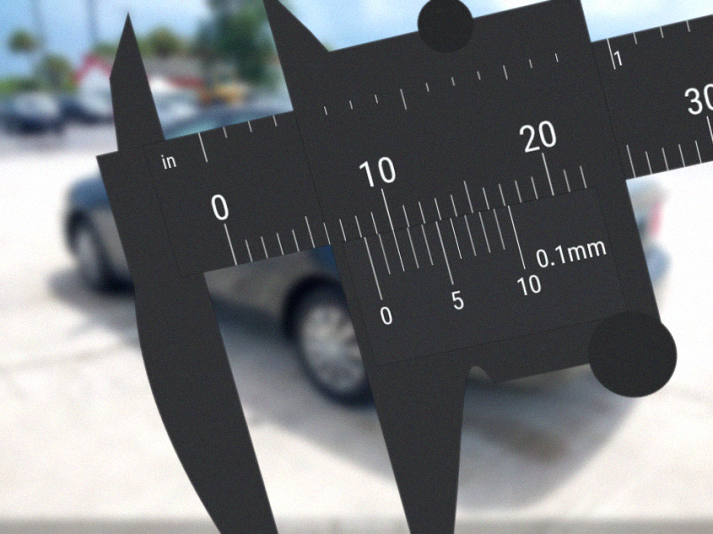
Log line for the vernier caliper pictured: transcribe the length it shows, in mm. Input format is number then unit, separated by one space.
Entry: 8.2 mm
